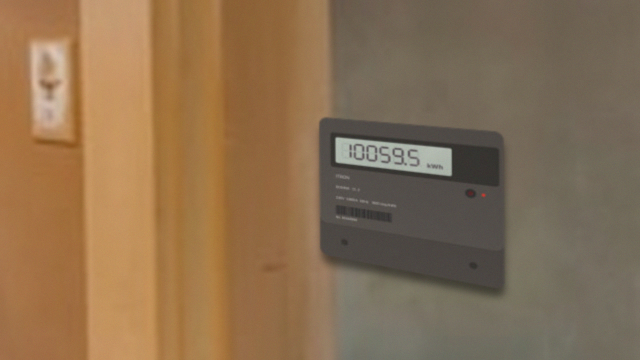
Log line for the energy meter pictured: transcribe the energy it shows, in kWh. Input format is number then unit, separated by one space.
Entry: 10059.5 kWh
